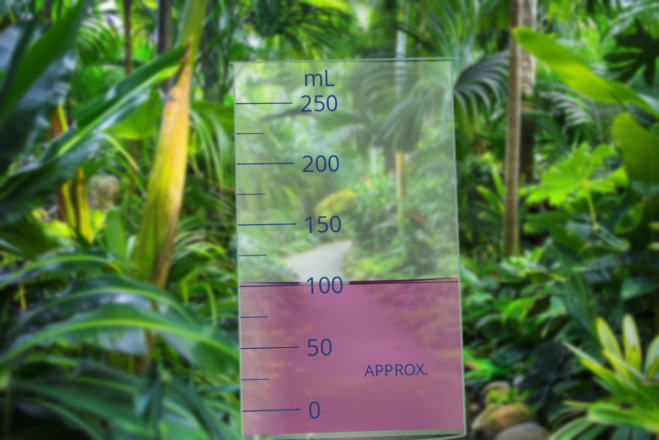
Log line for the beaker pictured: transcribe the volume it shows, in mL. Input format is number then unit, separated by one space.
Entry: 100 mL
